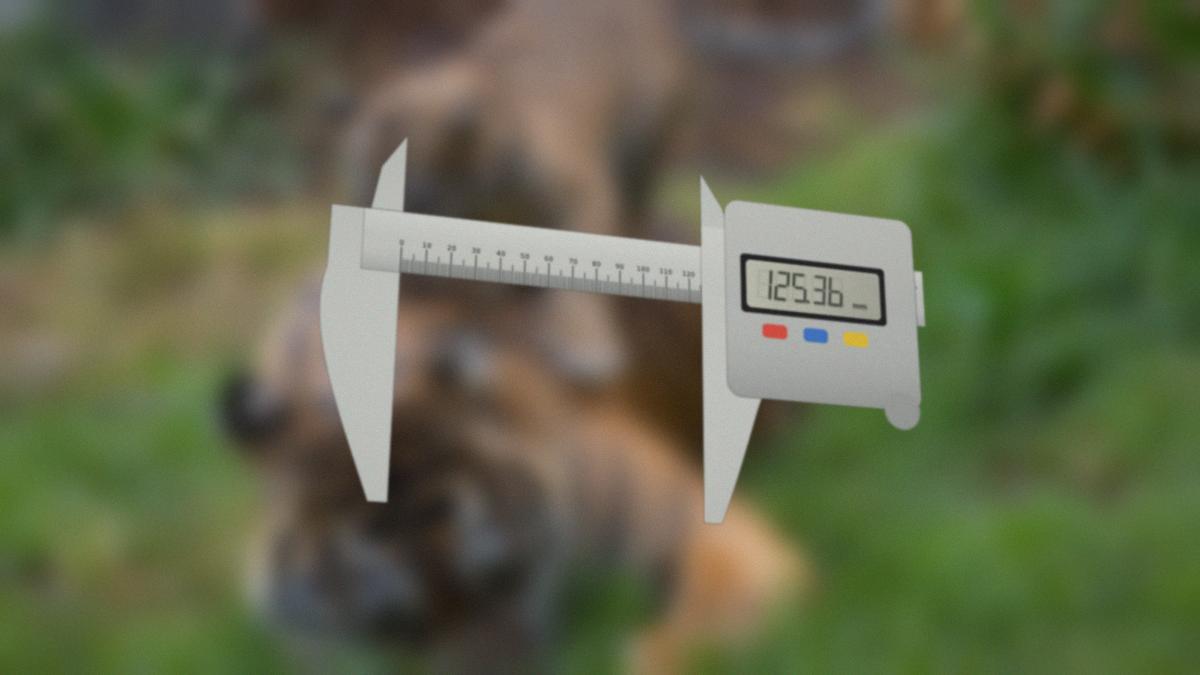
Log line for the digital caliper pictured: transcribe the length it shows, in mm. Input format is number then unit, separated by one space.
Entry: 125.36 mm
